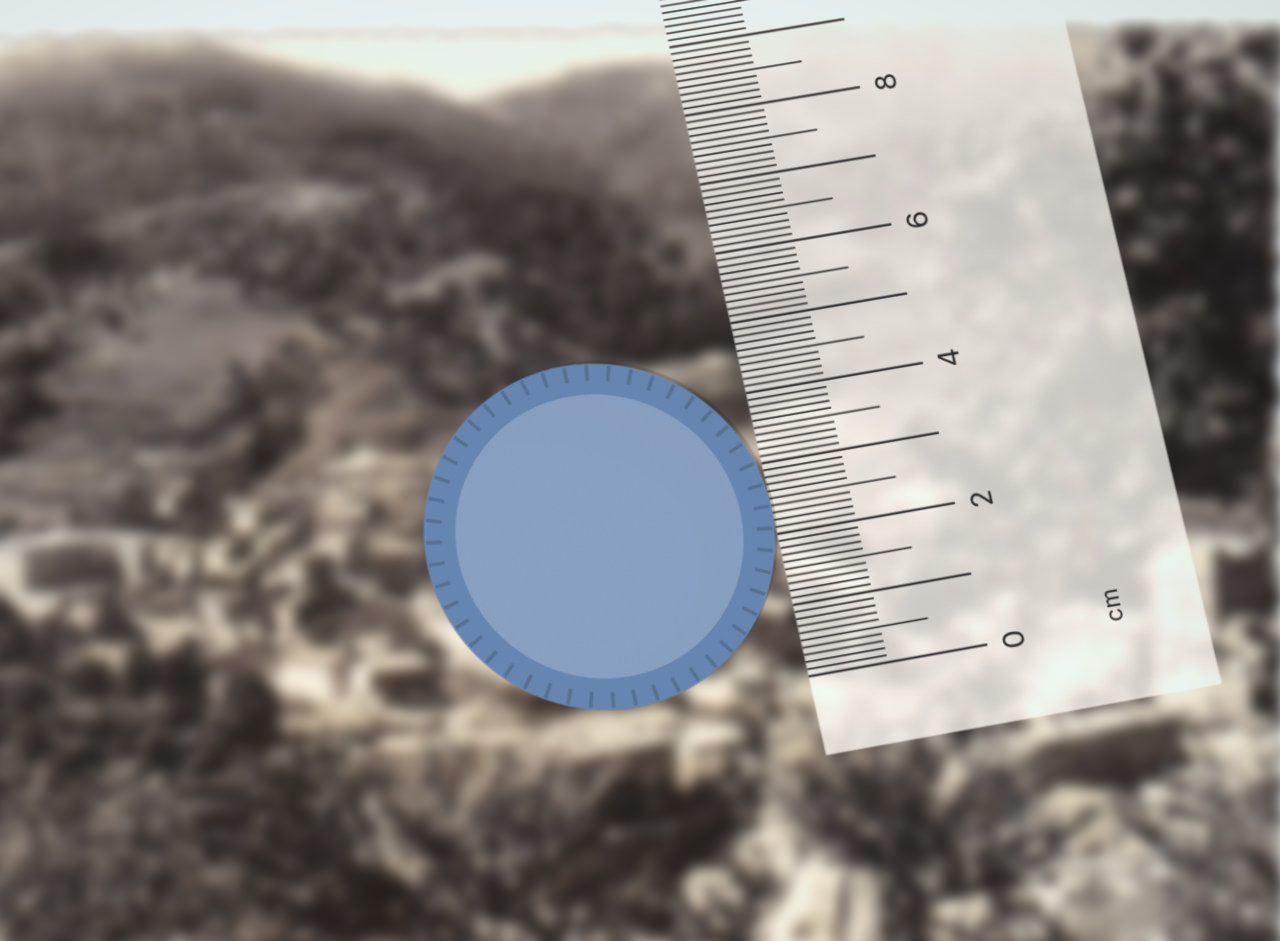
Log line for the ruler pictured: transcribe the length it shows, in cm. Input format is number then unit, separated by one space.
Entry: 4.8 cm
